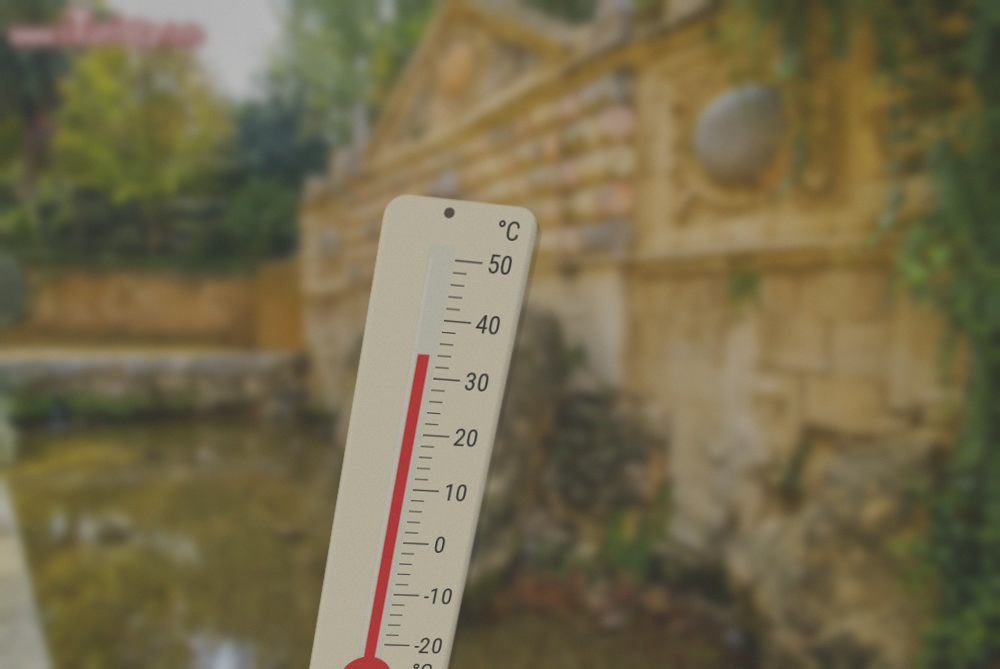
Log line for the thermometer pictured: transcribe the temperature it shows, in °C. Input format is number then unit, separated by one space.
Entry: 34 °C
